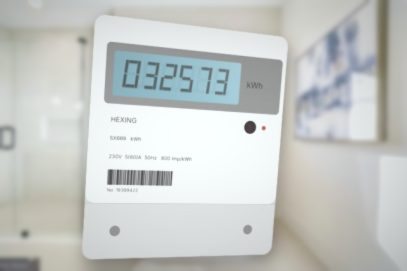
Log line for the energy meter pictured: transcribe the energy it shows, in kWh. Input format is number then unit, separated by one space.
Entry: 32573 kWh
